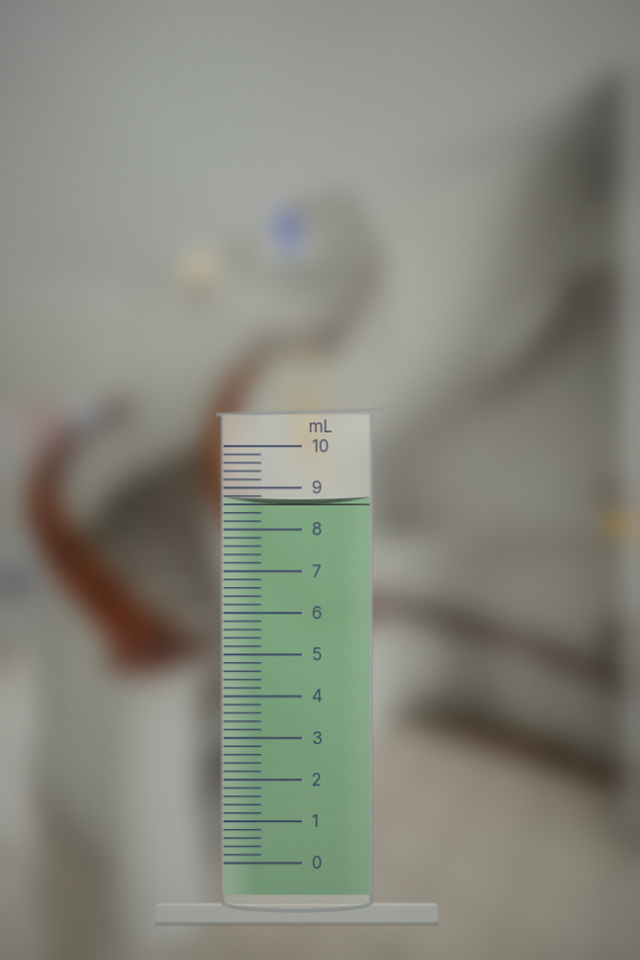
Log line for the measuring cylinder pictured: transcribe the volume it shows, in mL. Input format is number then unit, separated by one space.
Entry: 8.6 mL
